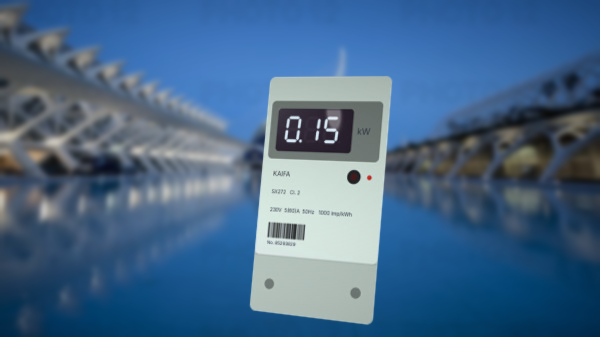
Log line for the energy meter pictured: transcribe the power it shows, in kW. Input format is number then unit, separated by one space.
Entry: 0.15 kW
